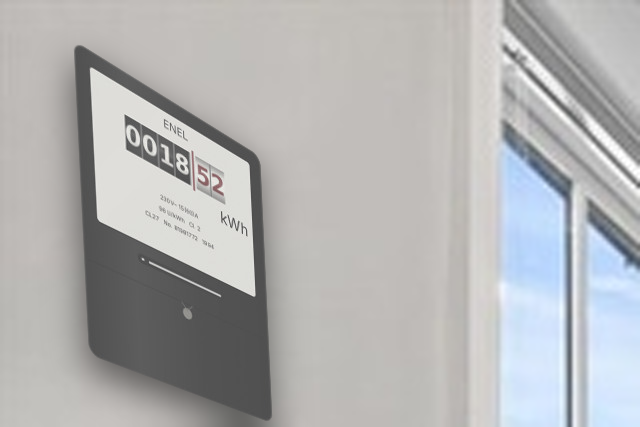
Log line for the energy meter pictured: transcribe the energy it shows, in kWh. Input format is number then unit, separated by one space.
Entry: 18.52 kWh
